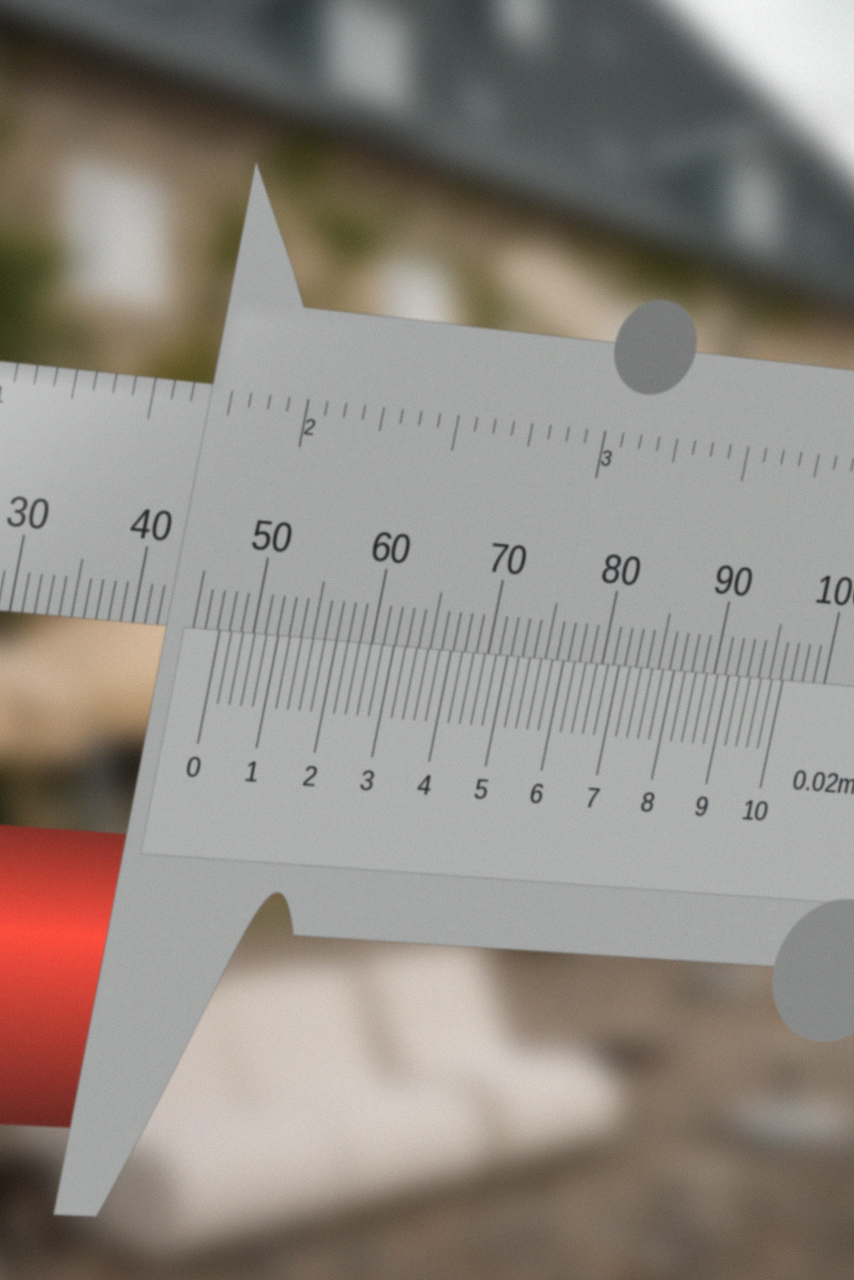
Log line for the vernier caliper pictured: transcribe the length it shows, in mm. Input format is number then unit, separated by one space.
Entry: 47.2 mm
